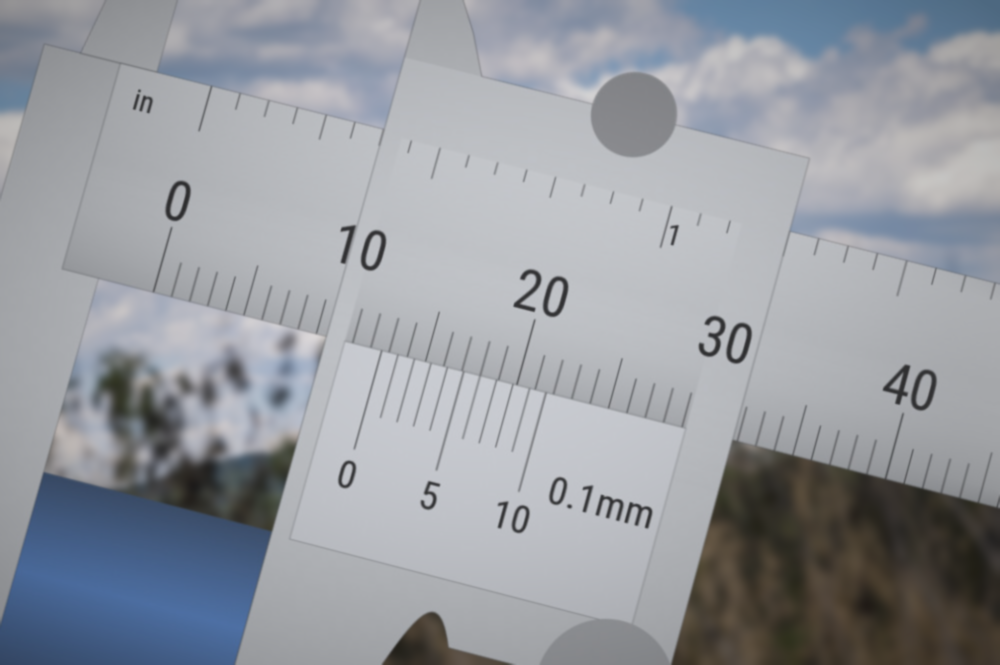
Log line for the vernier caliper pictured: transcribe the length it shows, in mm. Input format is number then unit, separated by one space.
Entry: 12.6 mm
